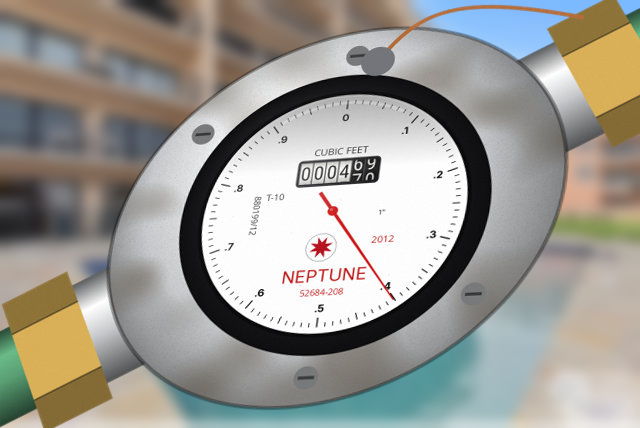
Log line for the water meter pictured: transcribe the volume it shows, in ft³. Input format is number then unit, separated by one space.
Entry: 469.40 ft³
